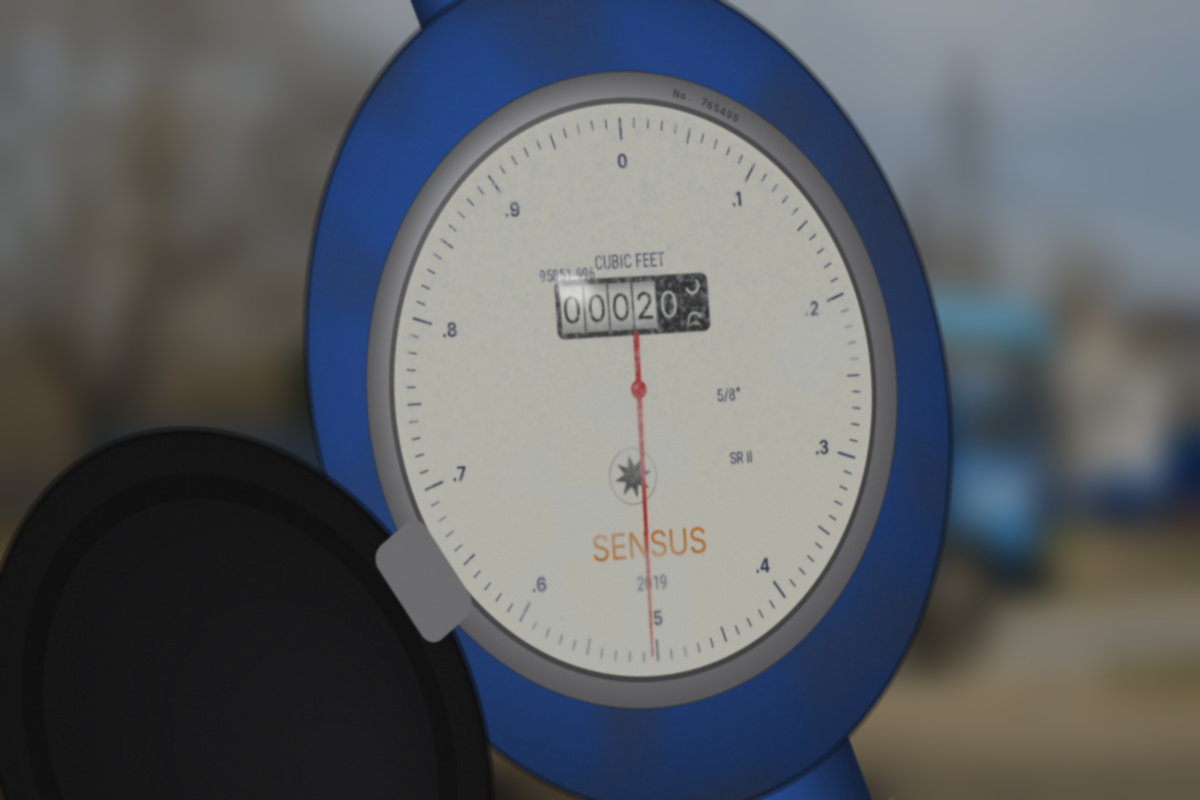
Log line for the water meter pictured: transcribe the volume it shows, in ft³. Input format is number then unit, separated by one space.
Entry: 205.50 ft³
